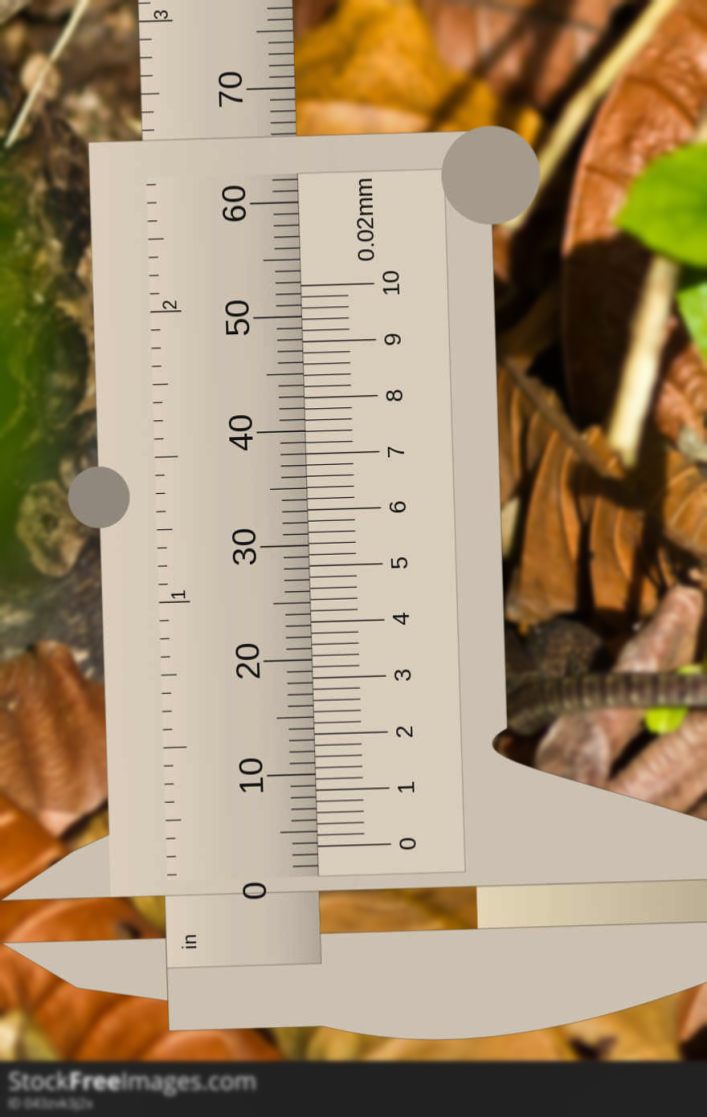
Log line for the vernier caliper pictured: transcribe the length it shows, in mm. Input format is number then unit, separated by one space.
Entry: 3.7 mm
